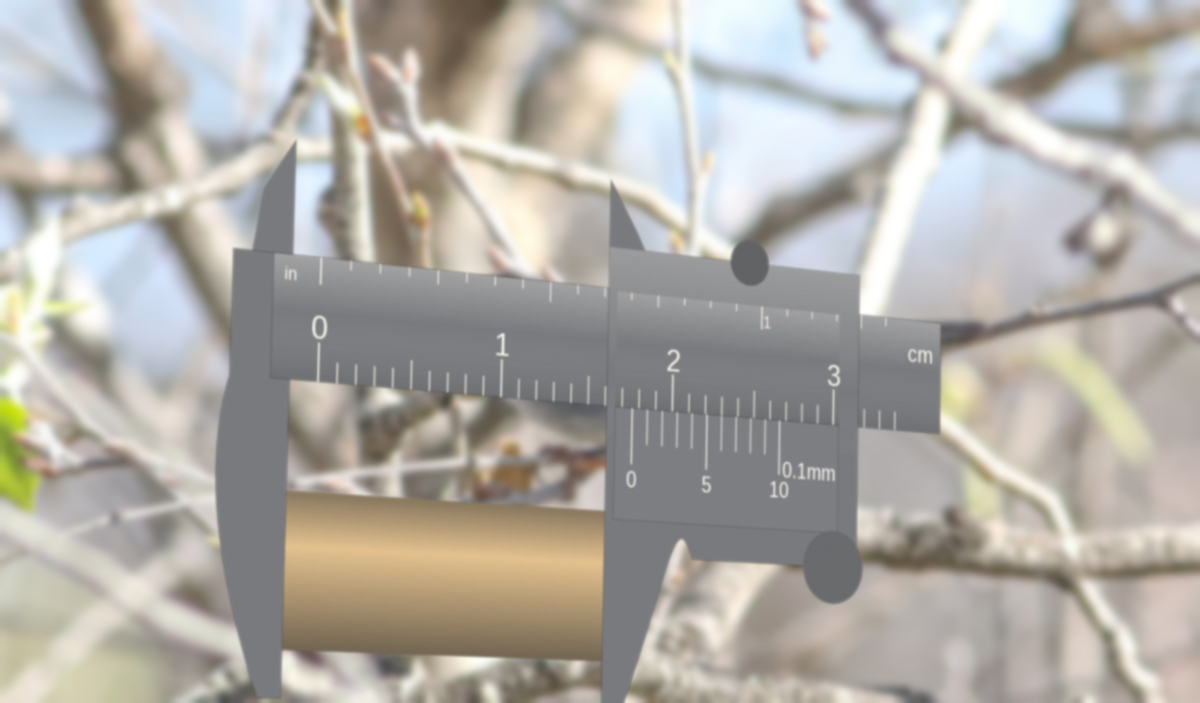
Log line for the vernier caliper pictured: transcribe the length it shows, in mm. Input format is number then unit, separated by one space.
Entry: 17.6 mm
